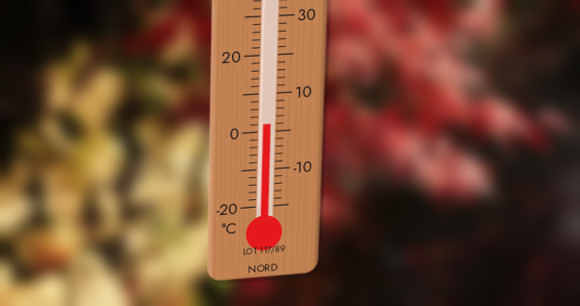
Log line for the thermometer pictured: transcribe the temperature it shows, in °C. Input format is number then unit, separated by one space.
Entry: 2 °C
